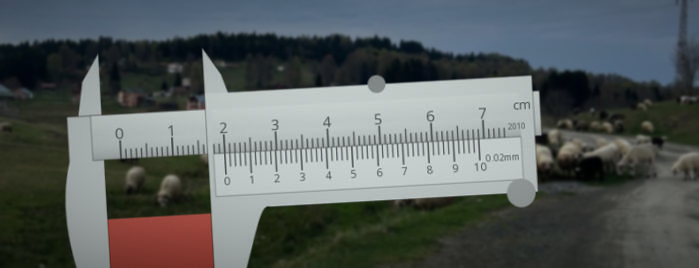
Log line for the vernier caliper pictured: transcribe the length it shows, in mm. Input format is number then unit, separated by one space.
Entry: 20.0 mm
